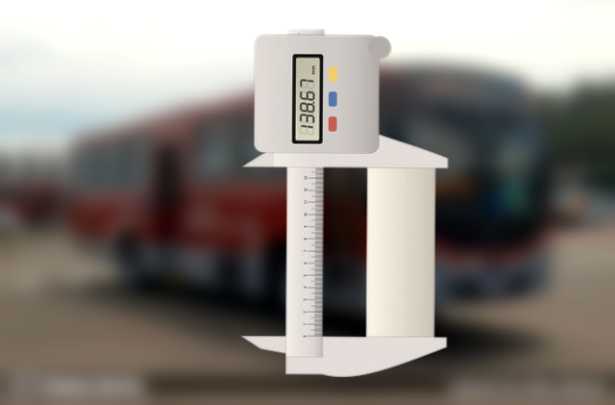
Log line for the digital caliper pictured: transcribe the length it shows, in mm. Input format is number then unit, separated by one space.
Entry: 138.67 mm
